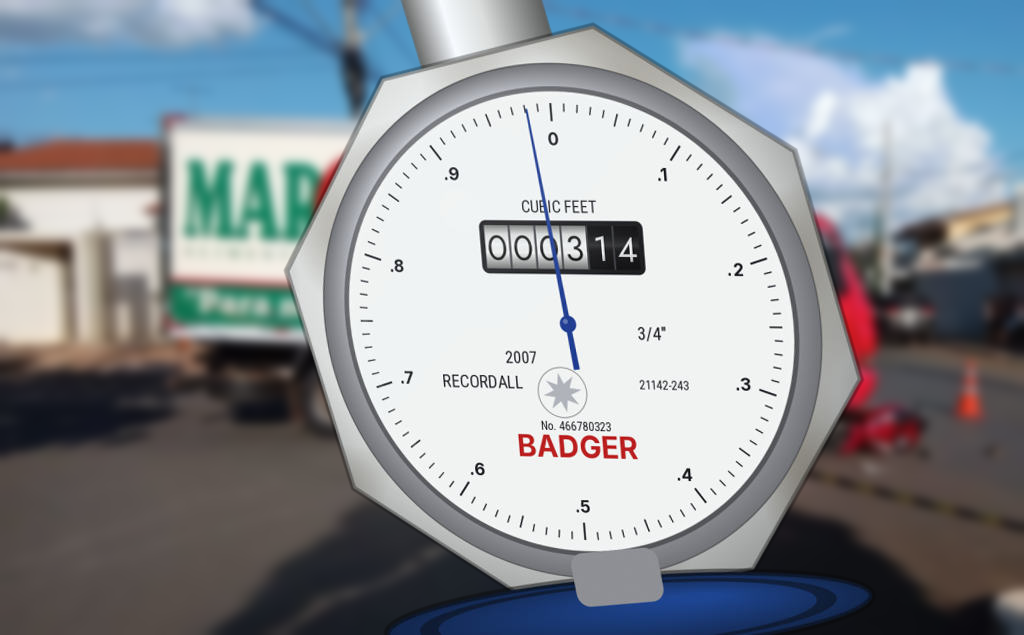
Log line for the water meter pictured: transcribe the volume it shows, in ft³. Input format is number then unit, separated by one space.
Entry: 313.98 ft³
